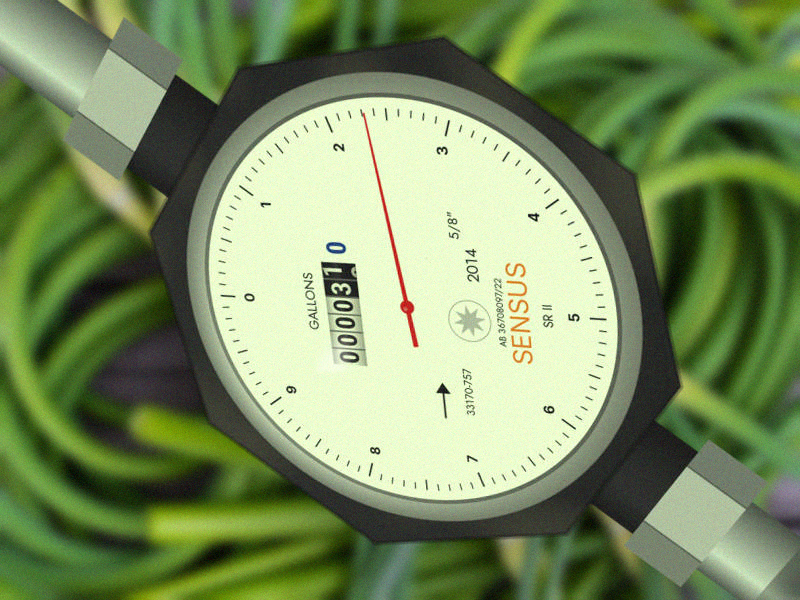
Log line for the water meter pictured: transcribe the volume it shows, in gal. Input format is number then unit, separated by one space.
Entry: 312.3 gal
